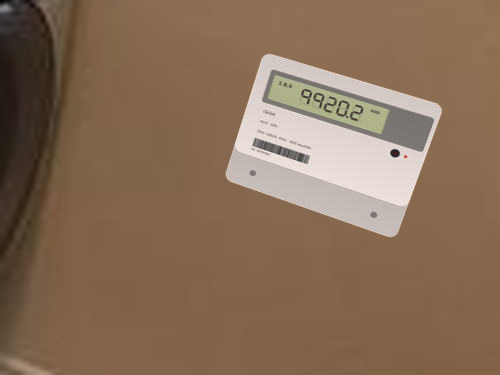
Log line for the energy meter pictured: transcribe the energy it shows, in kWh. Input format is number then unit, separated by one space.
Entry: 9920.2 kWh
